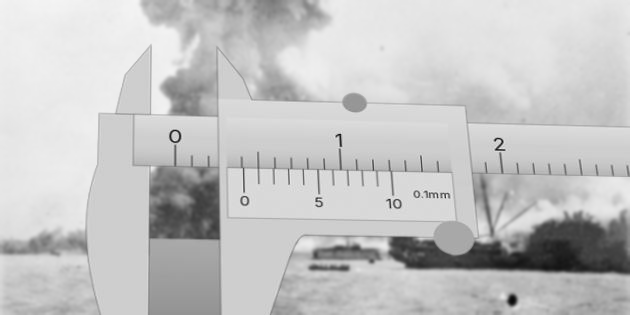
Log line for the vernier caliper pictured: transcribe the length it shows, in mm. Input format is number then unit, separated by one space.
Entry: 4.1 mm
